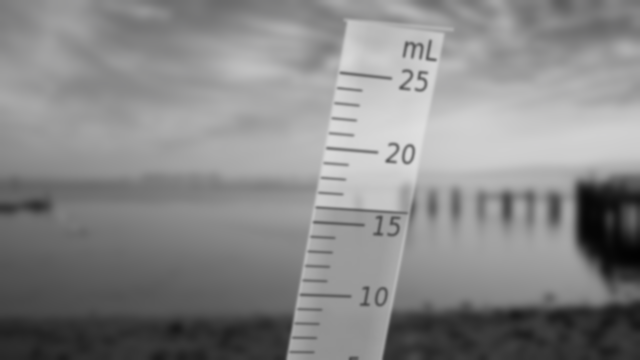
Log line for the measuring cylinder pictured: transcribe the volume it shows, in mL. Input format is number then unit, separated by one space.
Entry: 16 mL
